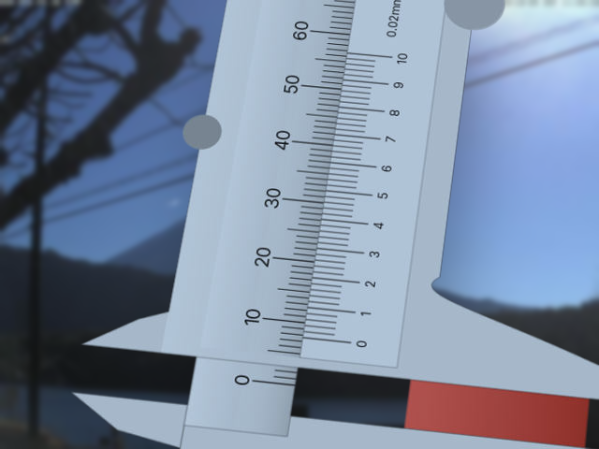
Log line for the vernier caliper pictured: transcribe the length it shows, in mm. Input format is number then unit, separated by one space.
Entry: 7.6 mm
